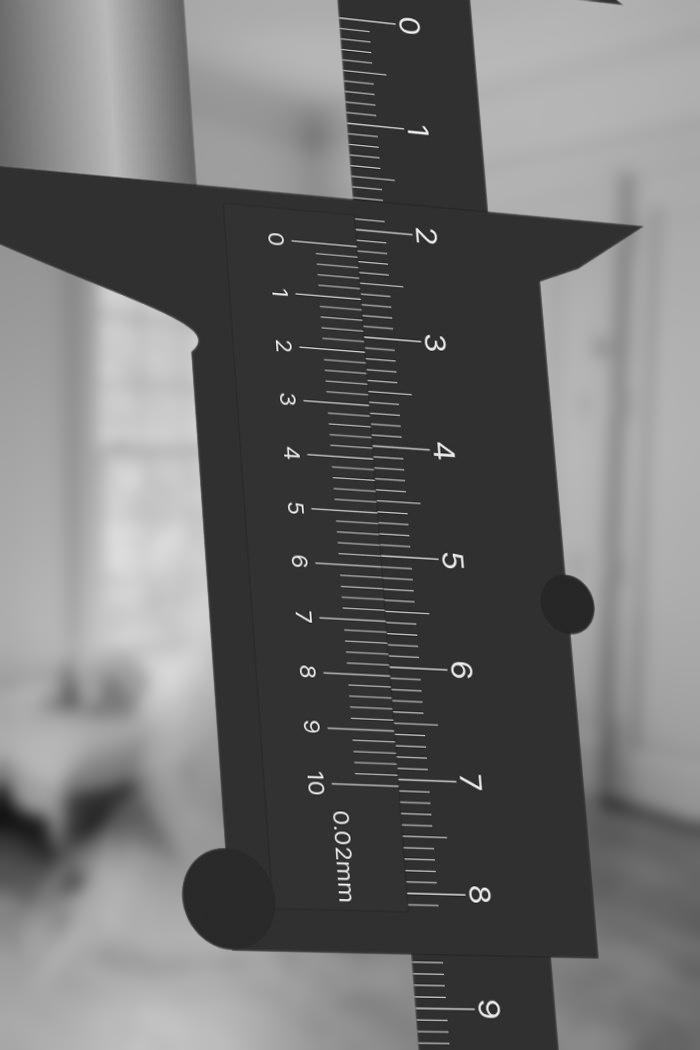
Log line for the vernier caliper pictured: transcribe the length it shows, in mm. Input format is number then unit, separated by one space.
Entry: 21.6 mm
